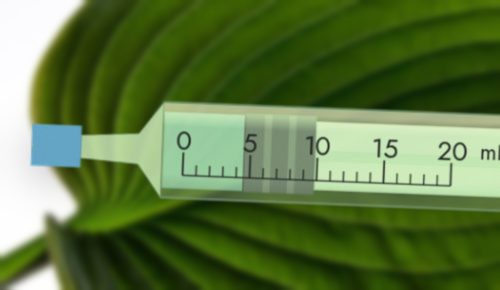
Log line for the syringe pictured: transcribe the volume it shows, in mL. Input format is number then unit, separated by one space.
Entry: 4.5 mL
